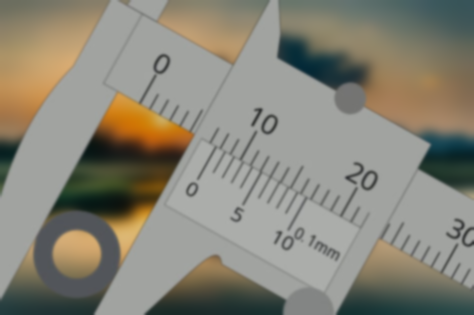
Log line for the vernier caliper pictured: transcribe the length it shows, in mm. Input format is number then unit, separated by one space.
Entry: 7.6 mm
